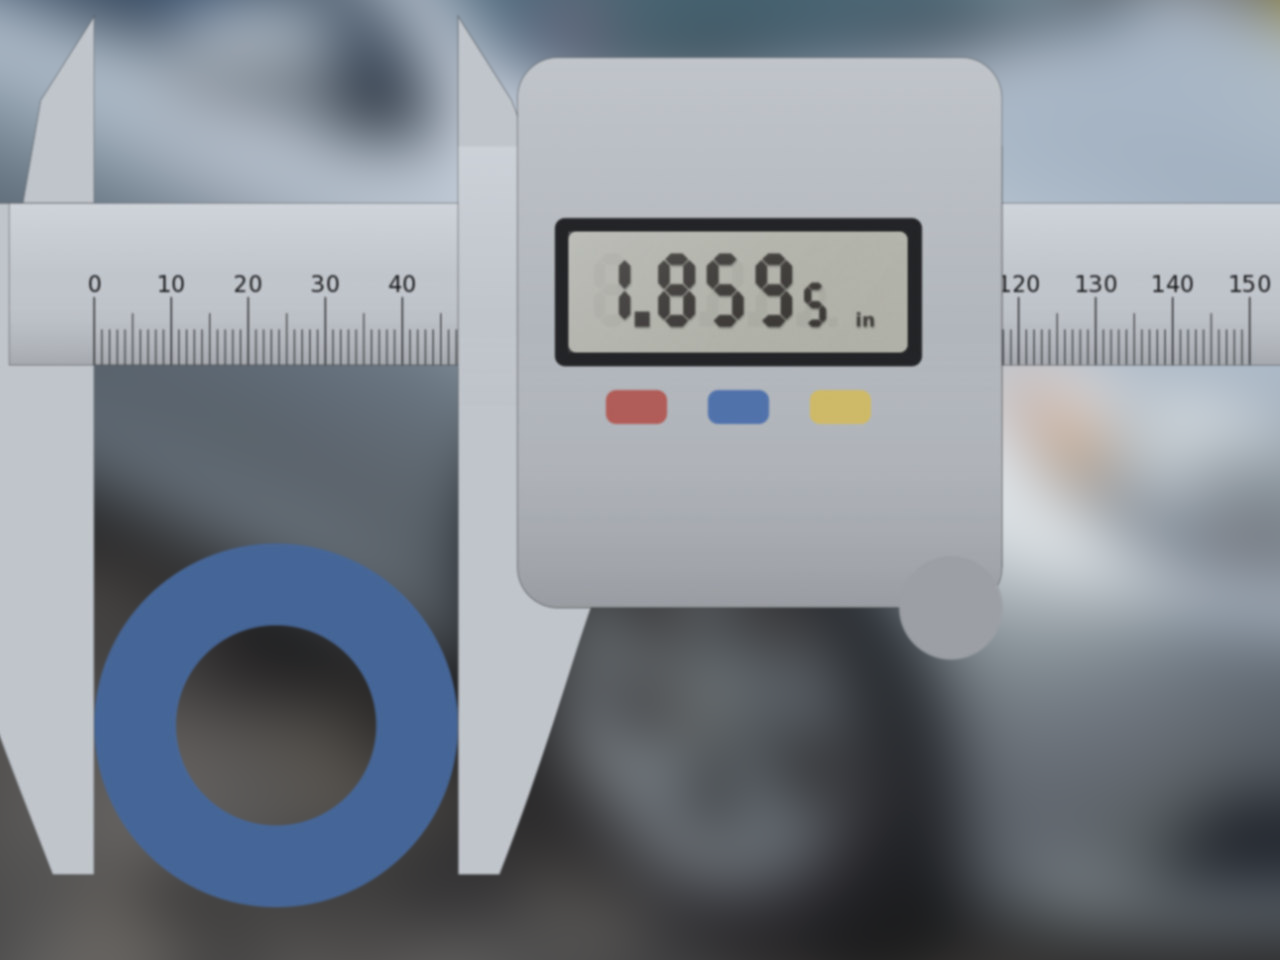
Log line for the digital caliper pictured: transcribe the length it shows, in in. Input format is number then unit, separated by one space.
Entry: 1.8595 in
